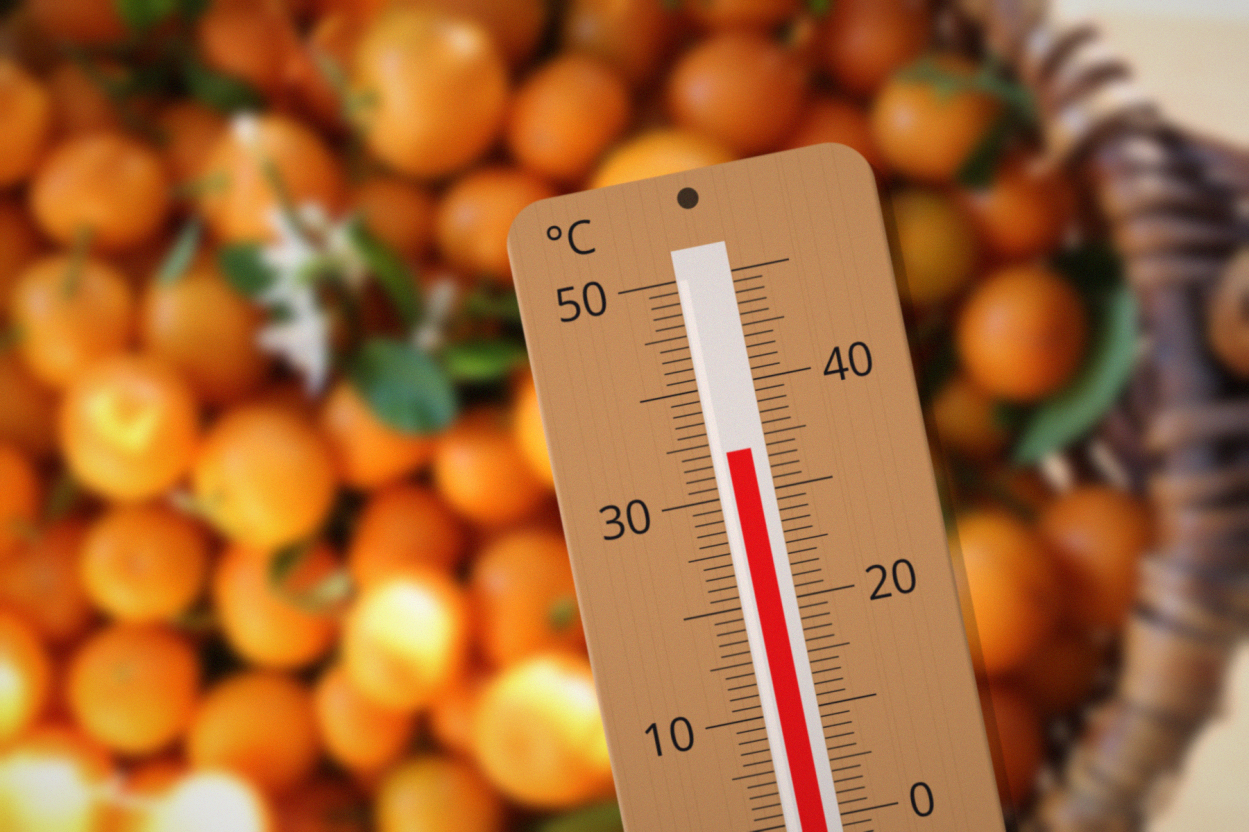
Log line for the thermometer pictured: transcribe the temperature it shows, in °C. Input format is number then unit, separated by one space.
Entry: 34 °C
